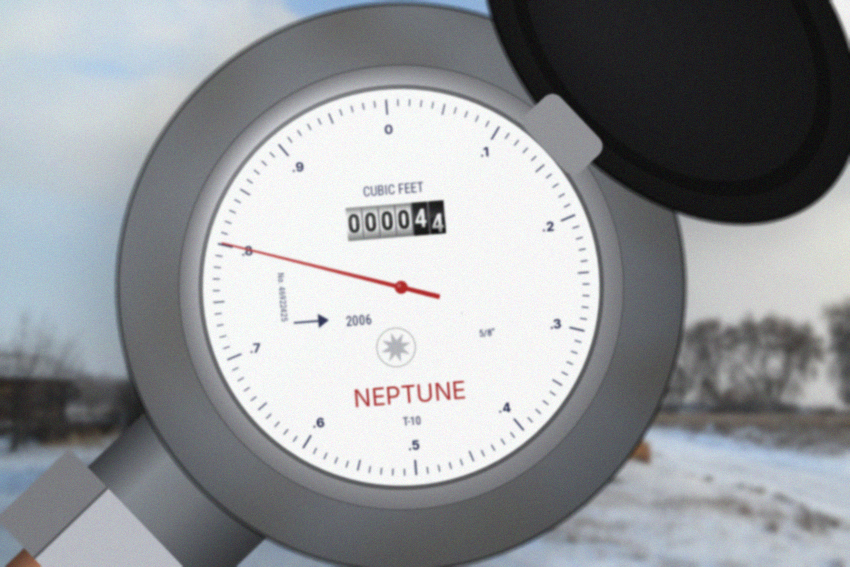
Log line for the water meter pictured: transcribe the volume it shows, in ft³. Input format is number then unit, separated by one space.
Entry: 43.80 ft³
